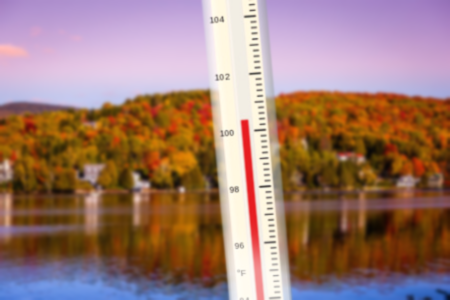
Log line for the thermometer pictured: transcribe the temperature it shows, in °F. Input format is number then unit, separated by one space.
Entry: 100.4 °F
